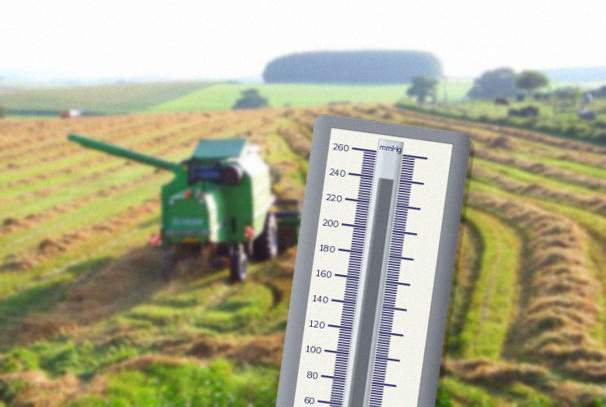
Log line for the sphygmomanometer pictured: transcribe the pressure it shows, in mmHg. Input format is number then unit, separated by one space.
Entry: 240 mmHg
